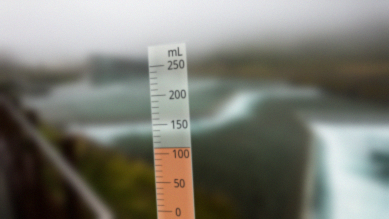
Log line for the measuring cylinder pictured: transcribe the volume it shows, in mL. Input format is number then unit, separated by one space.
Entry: 110 mL
